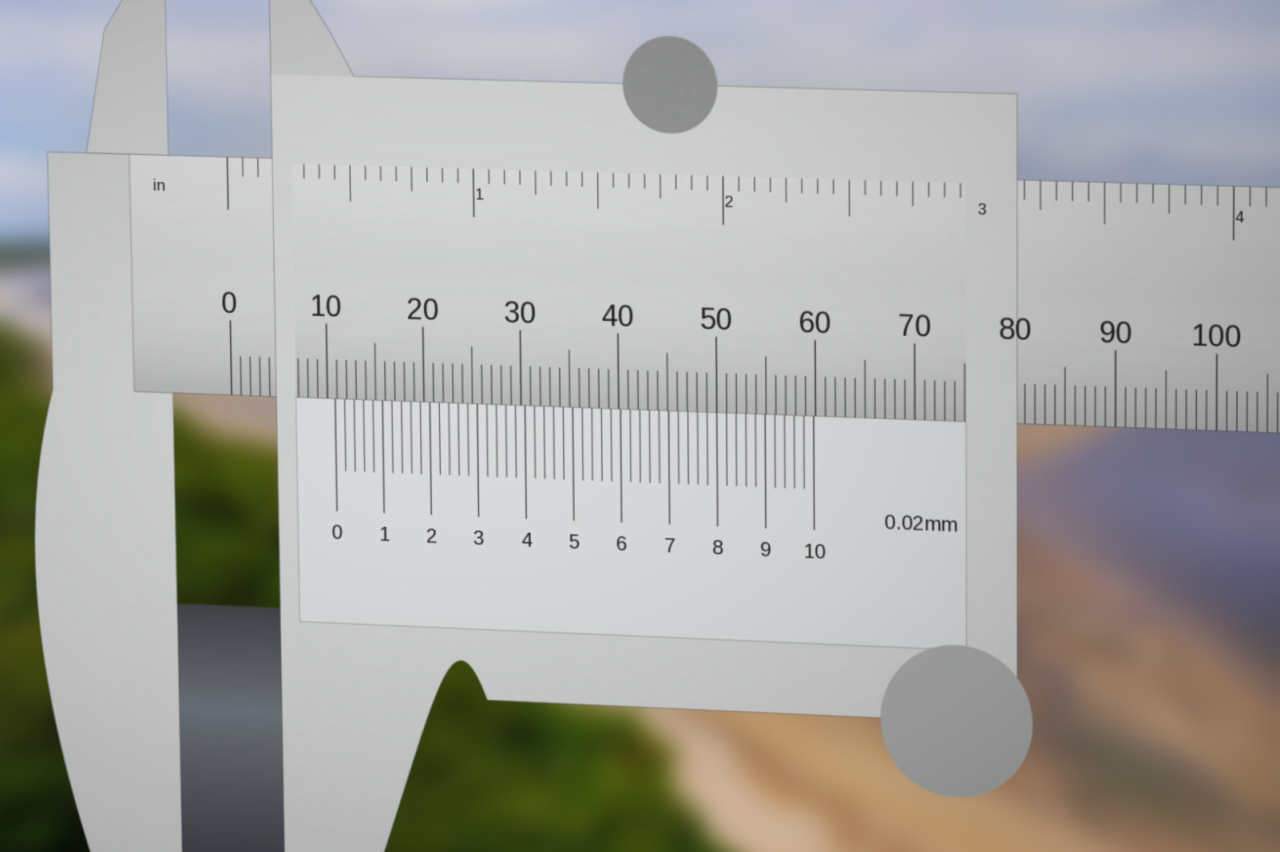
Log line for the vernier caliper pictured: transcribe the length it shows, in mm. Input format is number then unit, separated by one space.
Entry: 10.8 mm
